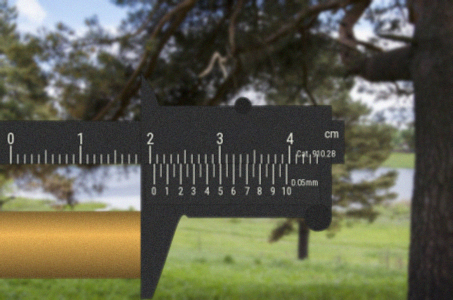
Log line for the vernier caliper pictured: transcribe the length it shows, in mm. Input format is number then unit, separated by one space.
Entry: 20.6 mm
